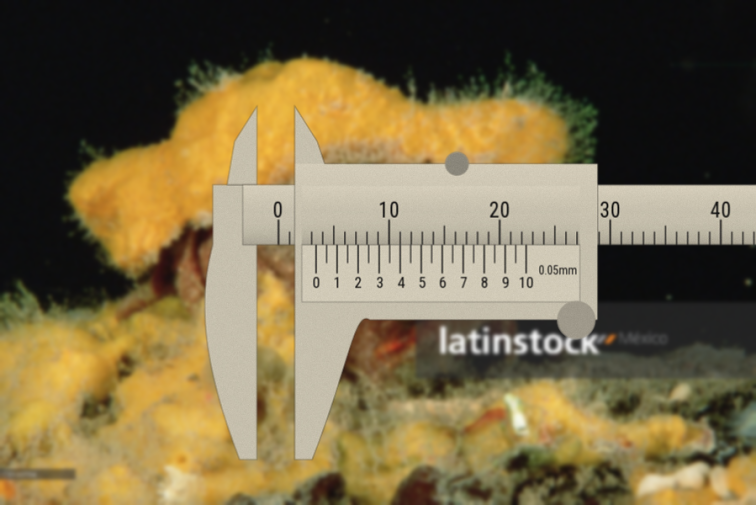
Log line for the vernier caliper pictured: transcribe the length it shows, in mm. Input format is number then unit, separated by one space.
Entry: 3.4 mm
